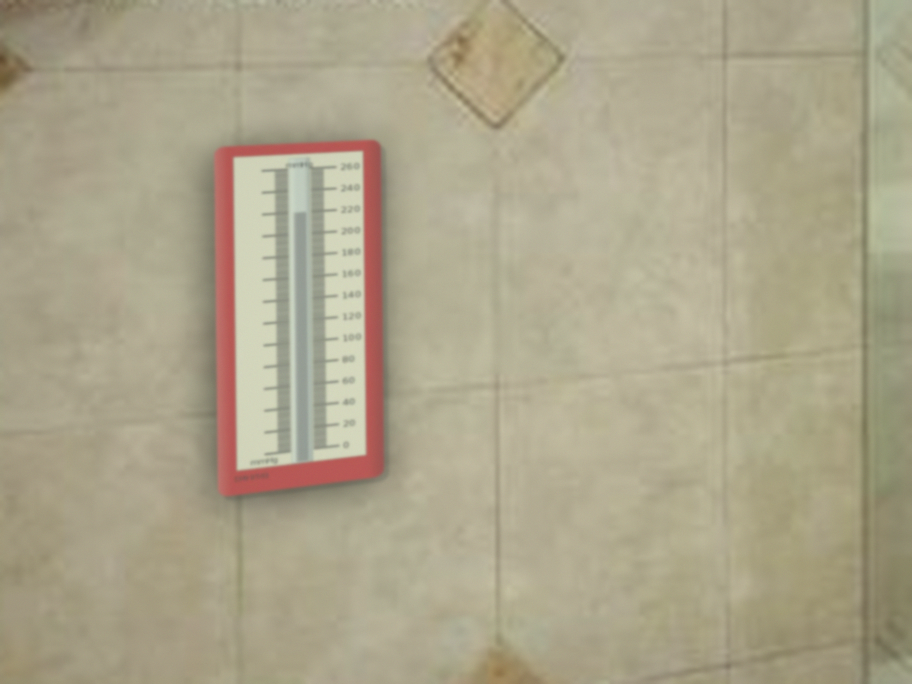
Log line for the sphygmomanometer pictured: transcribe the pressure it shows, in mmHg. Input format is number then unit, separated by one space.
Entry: 220 mmHg
